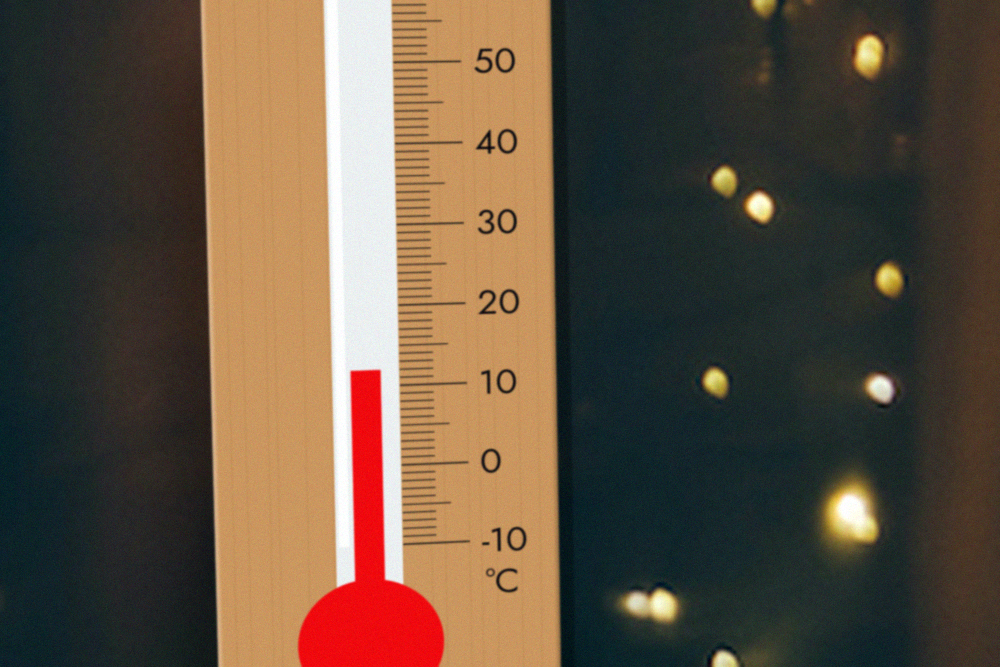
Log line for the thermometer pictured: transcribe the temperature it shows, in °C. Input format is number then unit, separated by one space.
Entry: 12 °C
